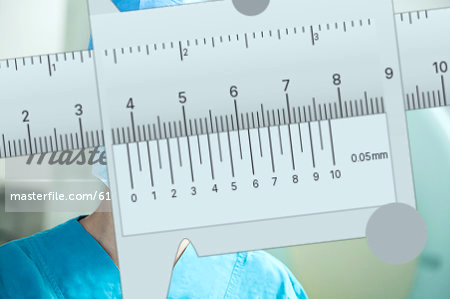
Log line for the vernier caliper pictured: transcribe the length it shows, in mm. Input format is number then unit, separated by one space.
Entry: 38.5 mm
